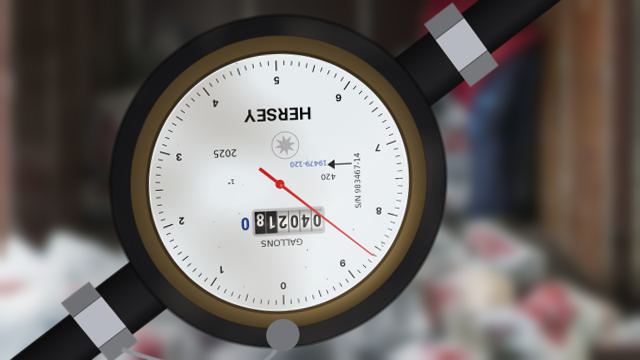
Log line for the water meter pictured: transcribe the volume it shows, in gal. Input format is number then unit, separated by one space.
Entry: 402178.6 gal
